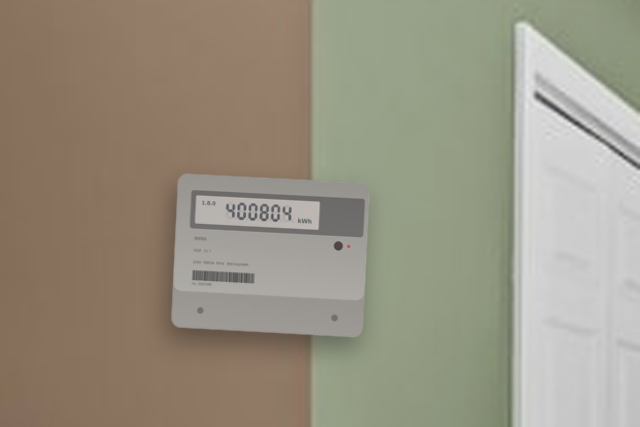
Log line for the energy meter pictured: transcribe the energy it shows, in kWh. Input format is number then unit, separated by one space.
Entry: 400804 kWh
